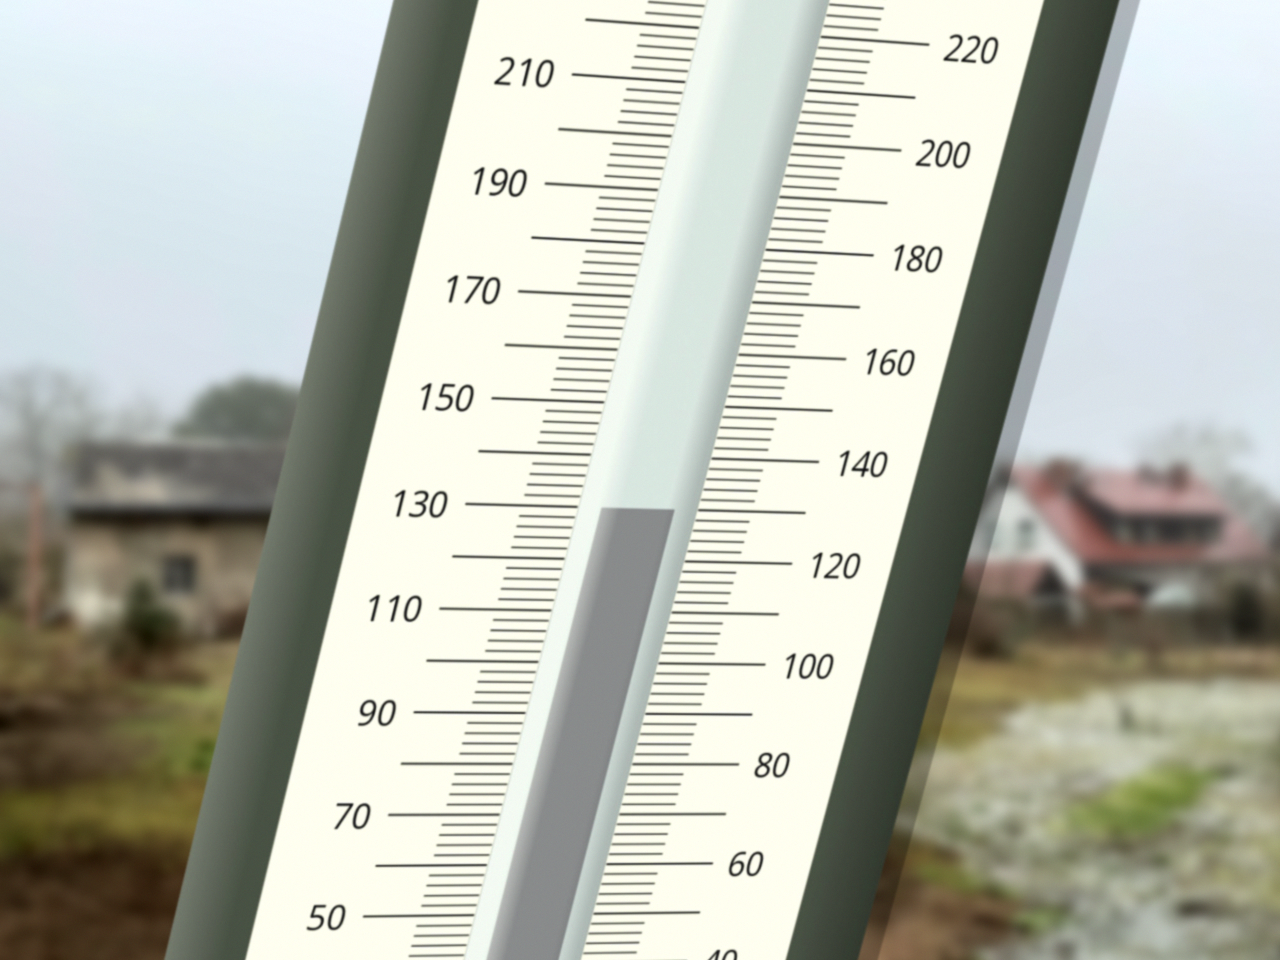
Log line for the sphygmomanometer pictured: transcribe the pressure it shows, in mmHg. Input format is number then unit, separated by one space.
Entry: 130 mmHg
